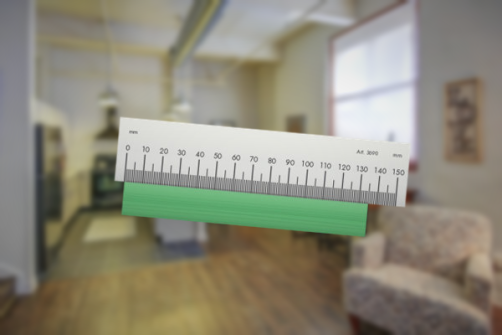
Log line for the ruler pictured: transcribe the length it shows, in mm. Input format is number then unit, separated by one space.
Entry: 135 mm
